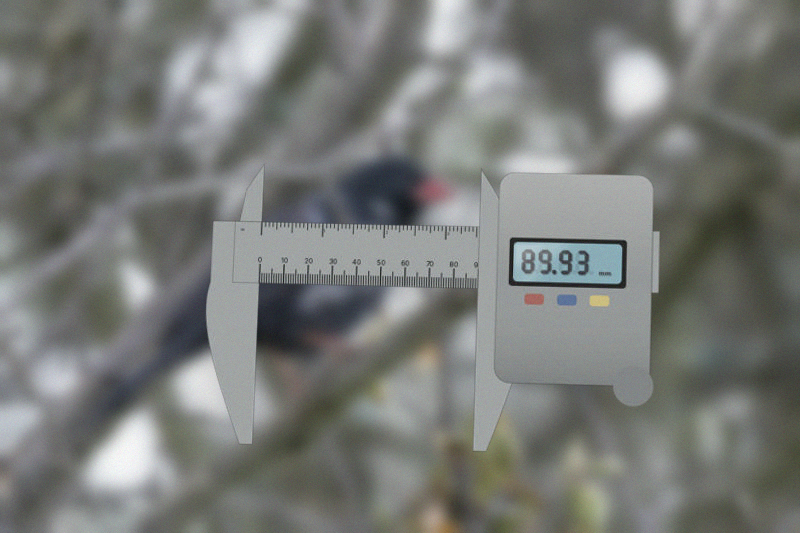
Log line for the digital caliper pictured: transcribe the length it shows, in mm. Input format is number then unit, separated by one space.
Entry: 89.93 mm
